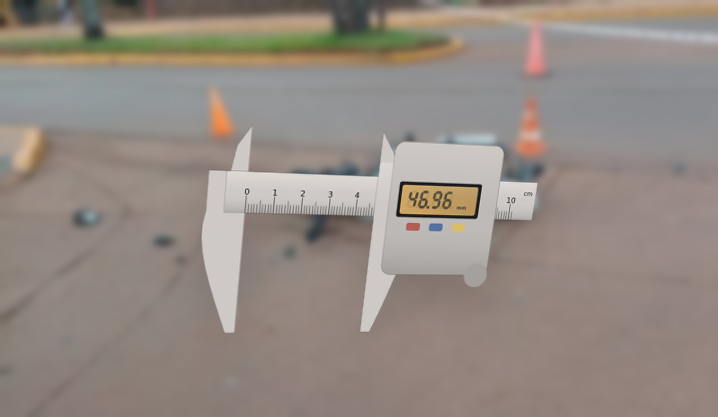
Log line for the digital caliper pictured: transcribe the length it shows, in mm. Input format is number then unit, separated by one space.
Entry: 46.96 mm
